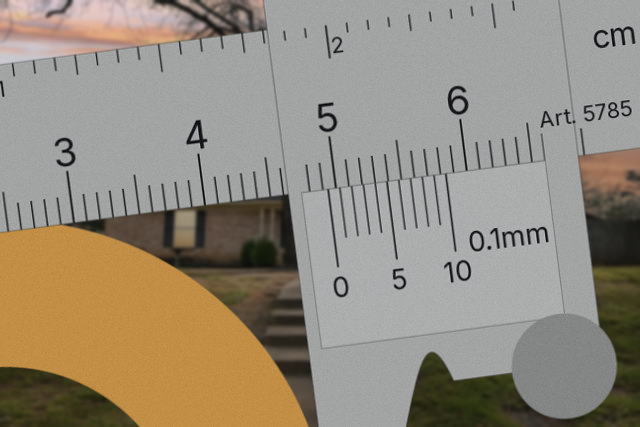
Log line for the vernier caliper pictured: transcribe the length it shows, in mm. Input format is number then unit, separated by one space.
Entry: 49.4 mm
